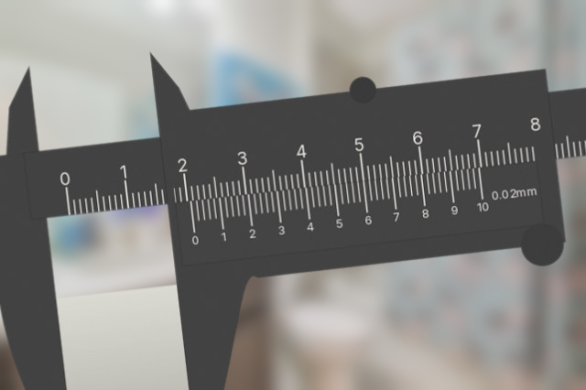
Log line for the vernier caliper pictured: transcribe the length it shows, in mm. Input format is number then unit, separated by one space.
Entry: 20.6 mm
